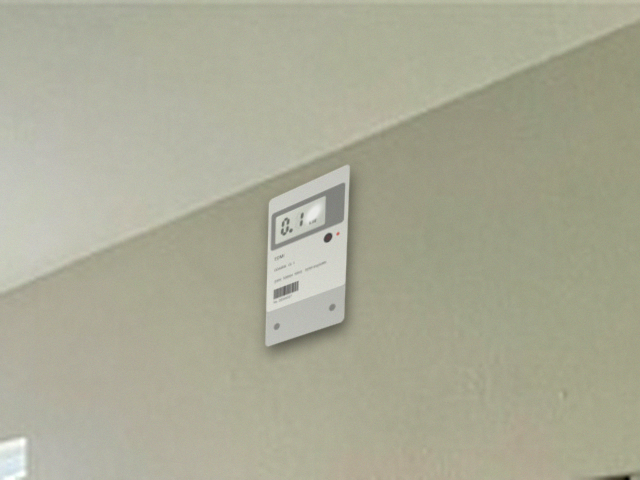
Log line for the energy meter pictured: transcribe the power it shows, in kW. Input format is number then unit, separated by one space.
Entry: 0.1 kW
